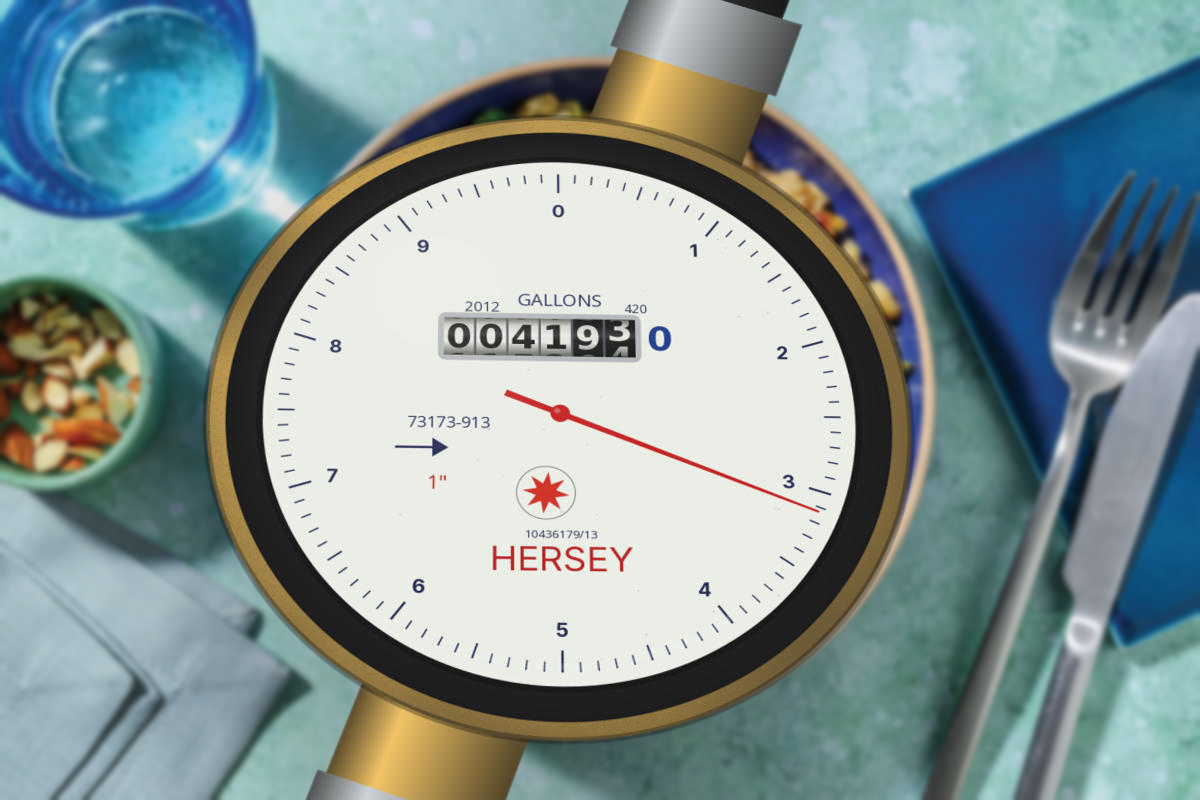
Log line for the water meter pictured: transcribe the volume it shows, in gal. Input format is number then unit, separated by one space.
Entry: 41933.1 gal
